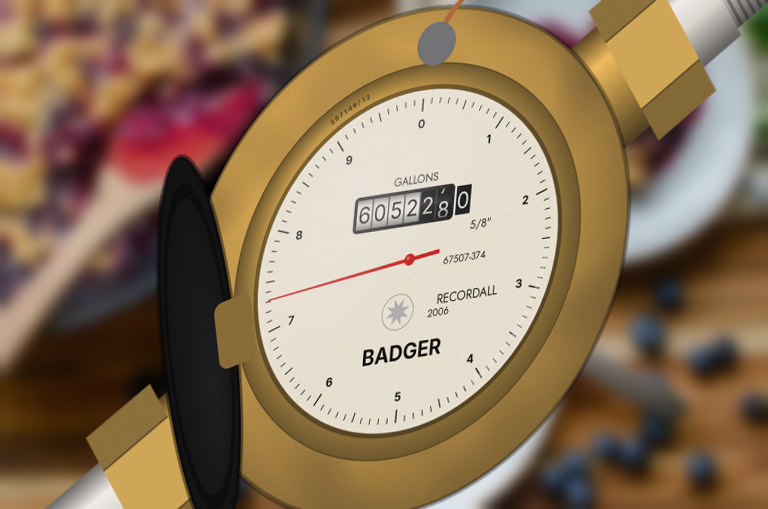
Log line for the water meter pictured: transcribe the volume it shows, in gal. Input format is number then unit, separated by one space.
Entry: 6052277.3 gal
